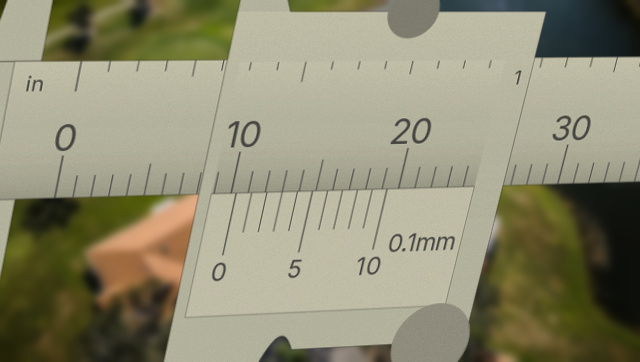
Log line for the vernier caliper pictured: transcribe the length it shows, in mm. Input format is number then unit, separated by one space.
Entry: 10.3 mm
